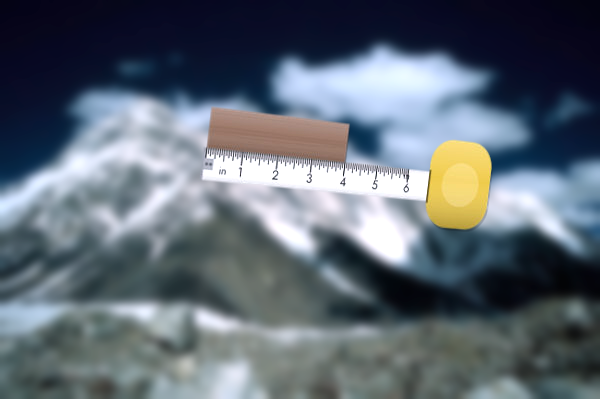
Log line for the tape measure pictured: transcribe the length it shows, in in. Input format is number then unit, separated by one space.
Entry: 4 in
